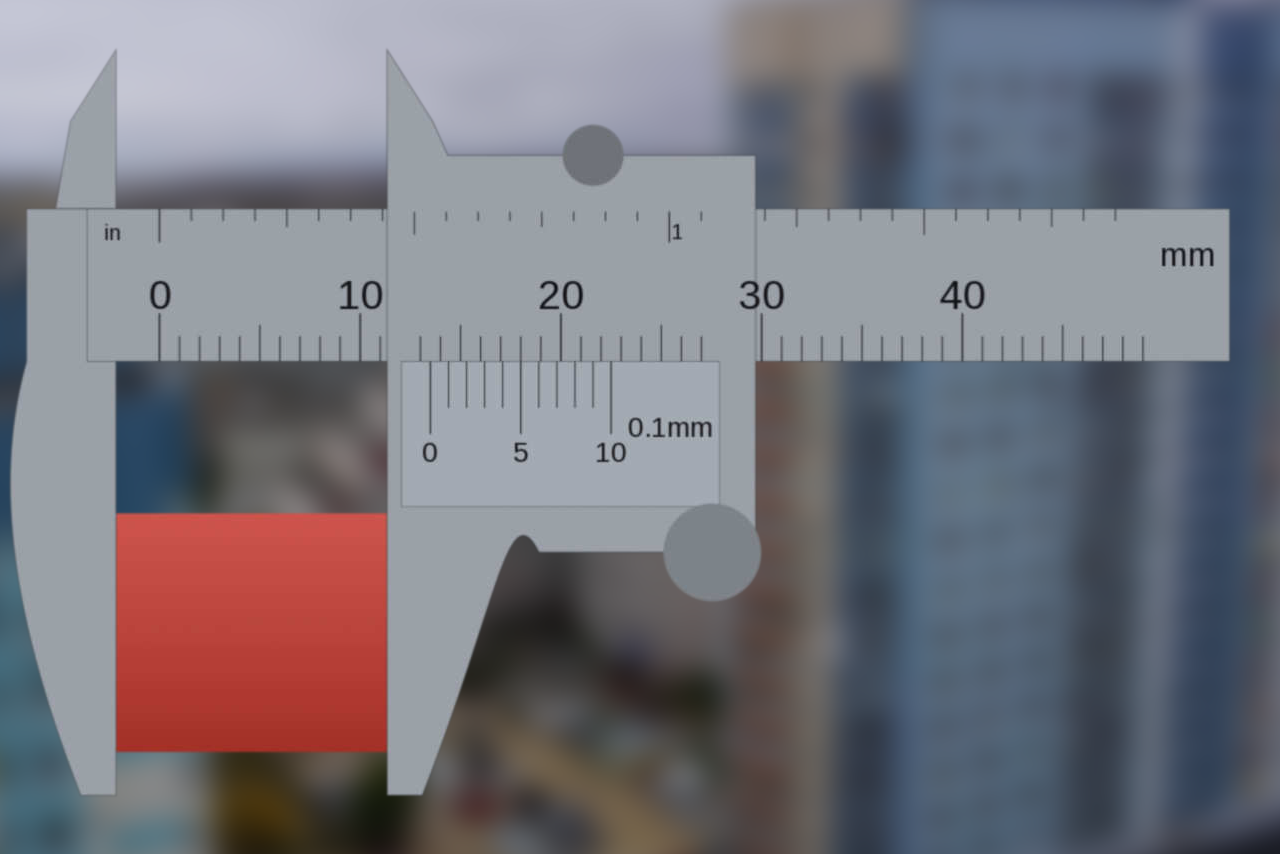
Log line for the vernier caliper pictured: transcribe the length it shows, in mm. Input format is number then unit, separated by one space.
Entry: 13.5 mm
